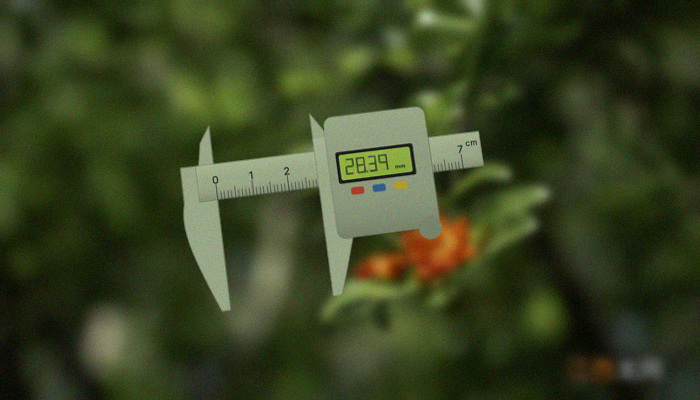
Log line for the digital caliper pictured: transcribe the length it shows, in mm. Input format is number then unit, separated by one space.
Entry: 28.39 mm
